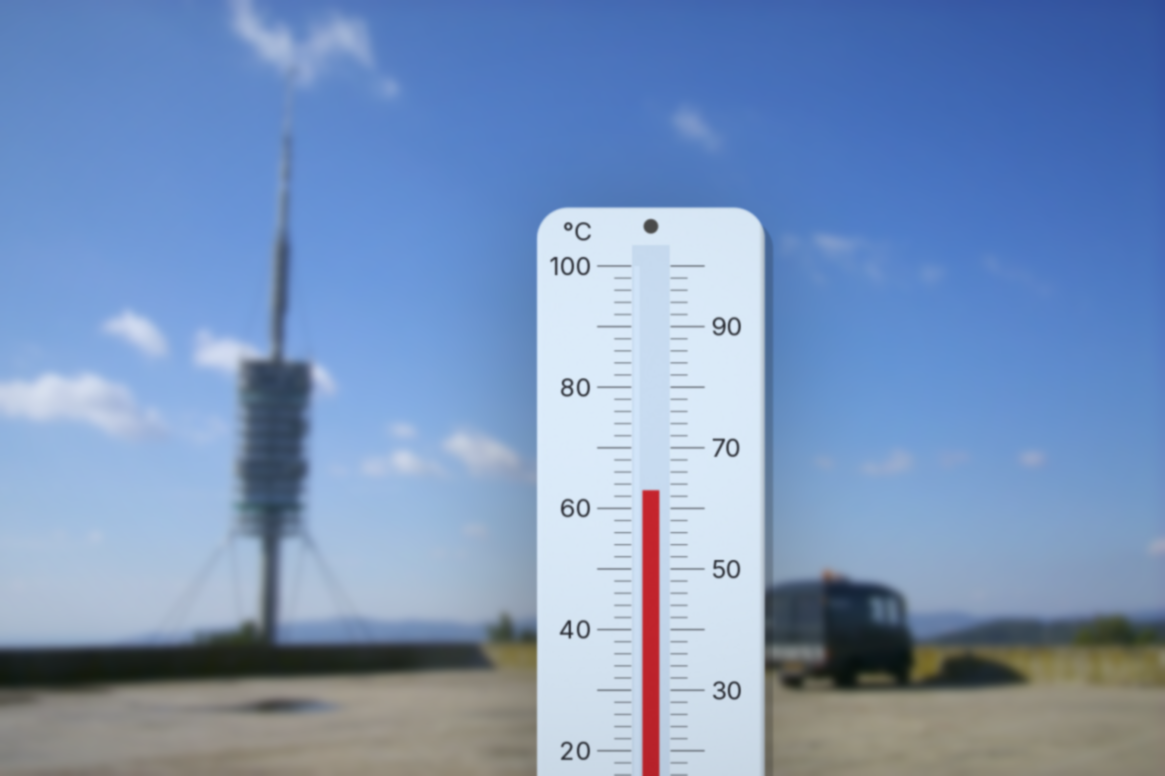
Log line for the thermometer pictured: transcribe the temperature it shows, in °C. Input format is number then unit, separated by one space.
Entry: 63 °C
